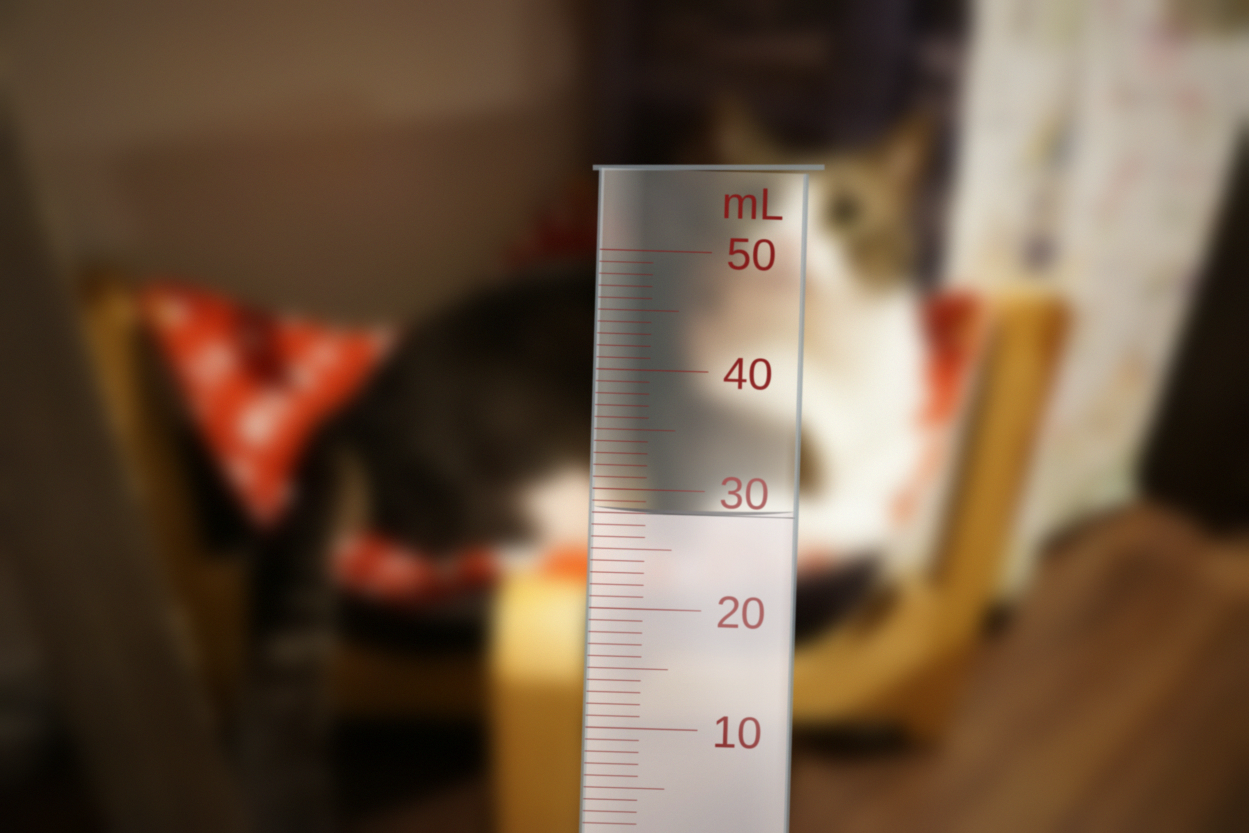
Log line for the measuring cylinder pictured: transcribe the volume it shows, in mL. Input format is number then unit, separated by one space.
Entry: 28 mL
